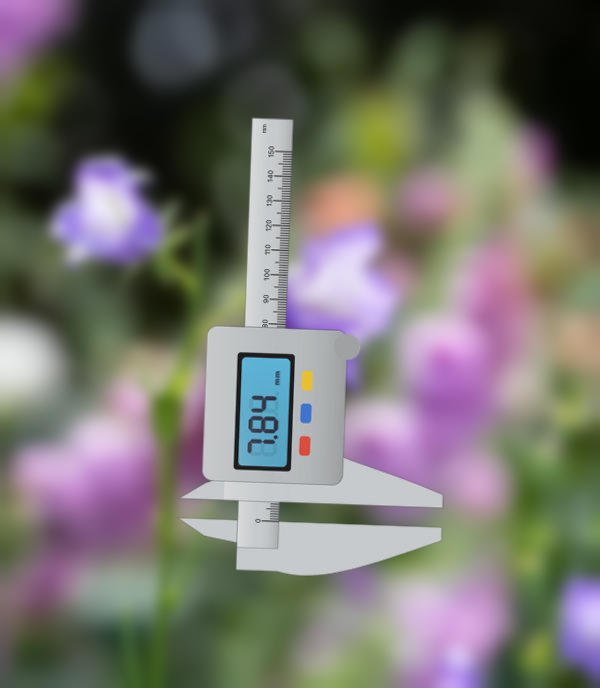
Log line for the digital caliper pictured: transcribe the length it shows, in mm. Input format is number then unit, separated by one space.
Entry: 7.84 mm
